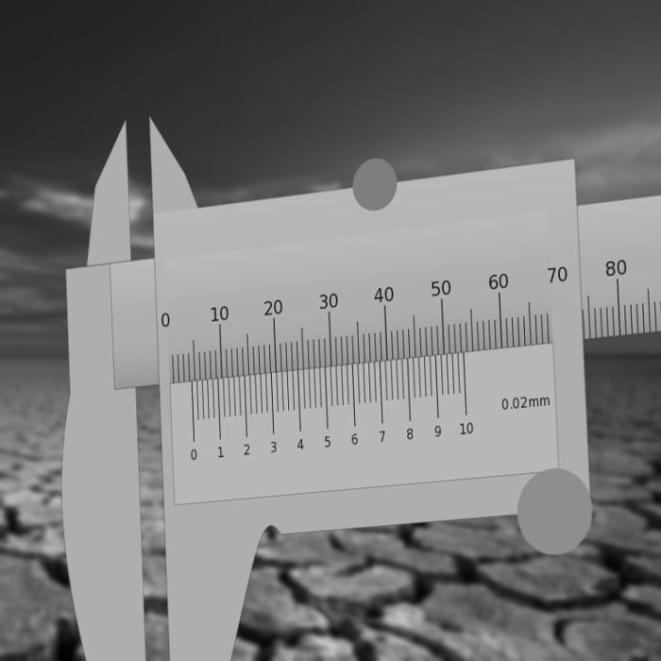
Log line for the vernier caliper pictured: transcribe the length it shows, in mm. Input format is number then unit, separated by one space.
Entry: 4.4 mm
